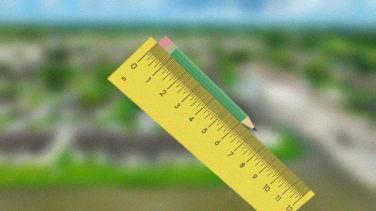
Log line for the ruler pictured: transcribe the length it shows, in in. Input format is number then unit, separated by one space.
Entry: 7 in
